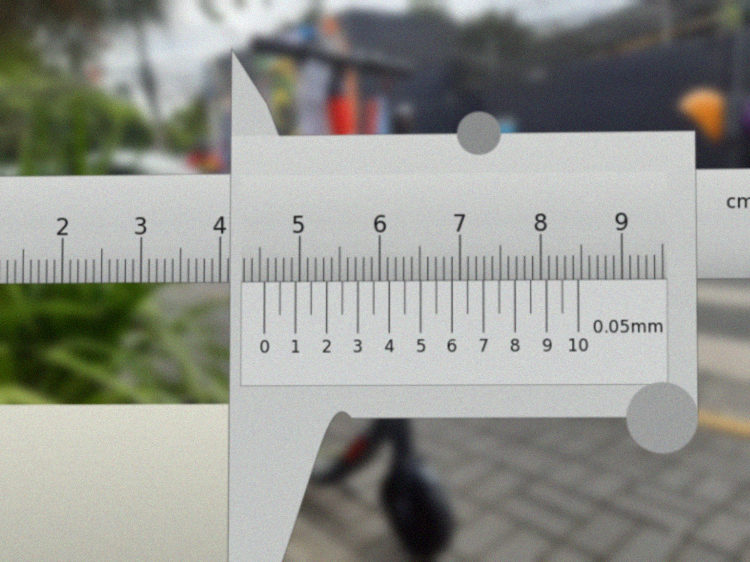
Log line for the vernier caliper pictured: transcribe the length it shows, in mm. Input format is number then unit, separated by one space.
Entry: 45.6 mm
